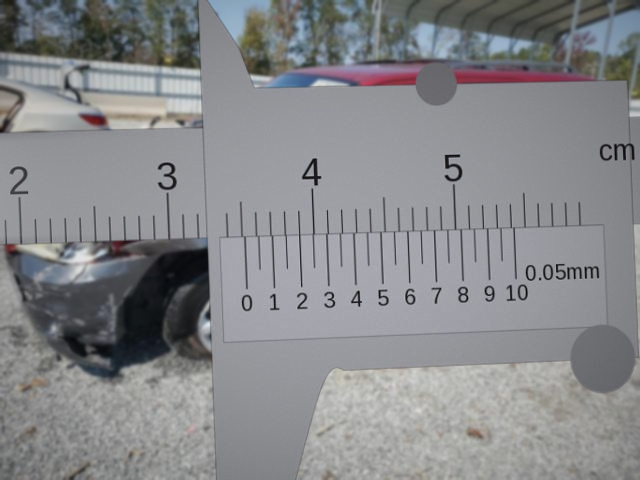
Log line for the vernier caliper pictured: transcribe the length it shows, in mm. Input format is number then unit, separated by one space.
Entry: 35.2 mm
